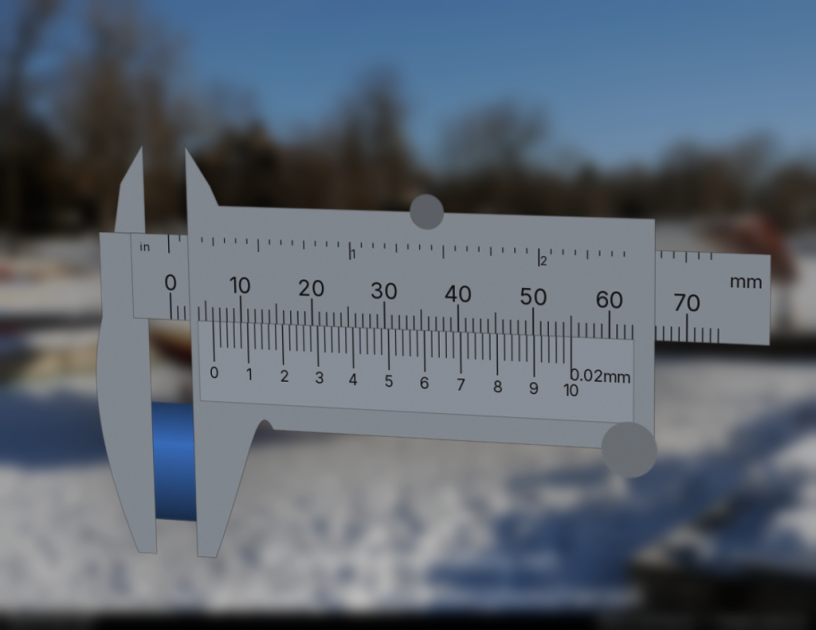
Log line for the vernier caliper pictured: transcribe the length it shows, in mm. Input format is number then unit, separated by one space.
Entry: 6.0 mm
